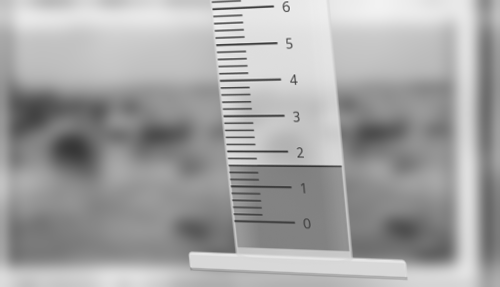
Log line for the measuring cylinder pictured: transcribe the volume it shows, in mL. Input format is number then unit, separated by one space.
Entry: 1.6 mL
